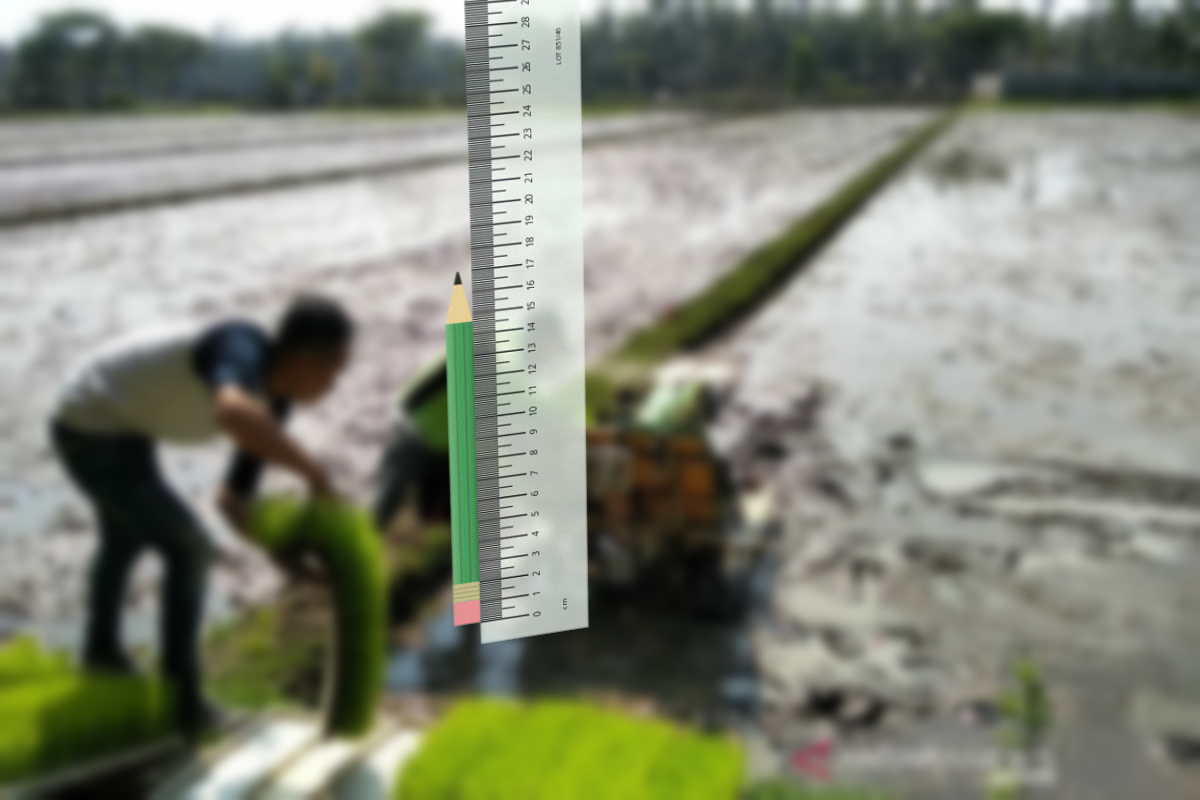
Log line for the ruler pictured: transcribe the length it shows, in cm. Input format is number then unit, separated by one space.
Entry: 17 cm
